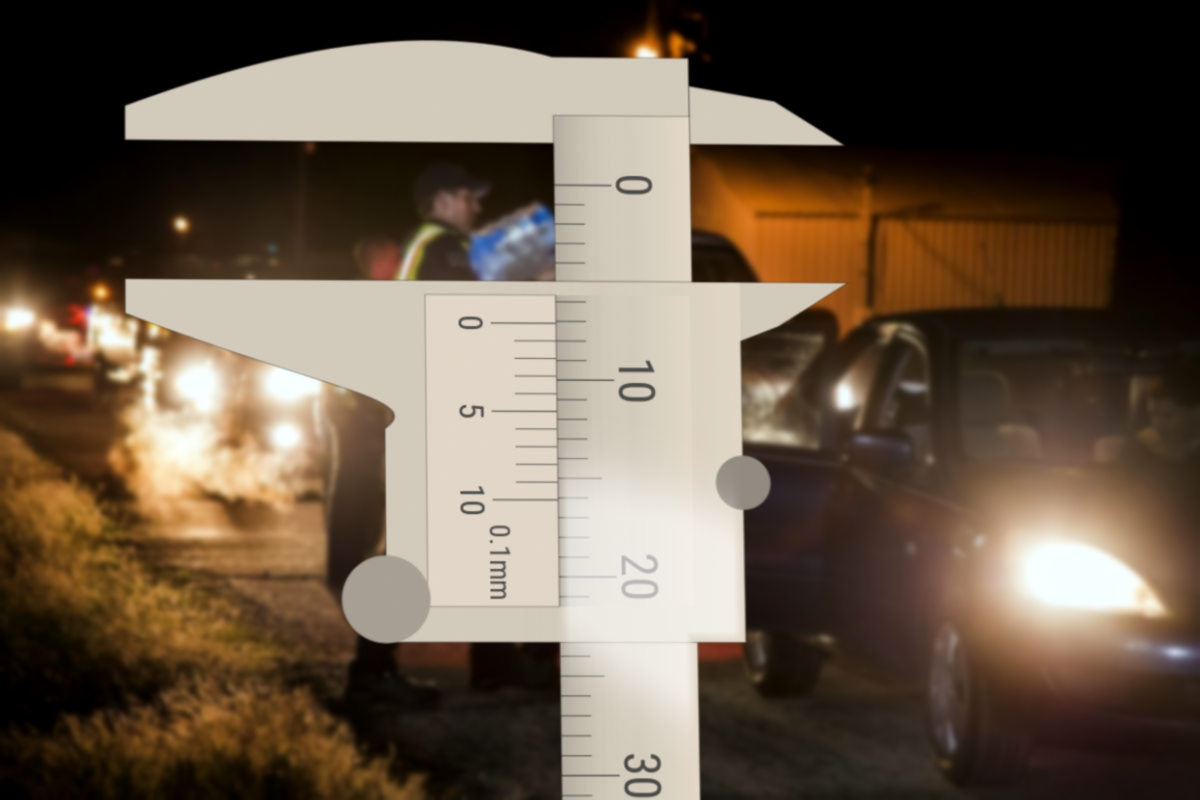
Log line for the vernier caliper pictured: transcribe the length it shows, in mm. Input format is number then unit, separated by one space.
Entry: 7.1 mm
